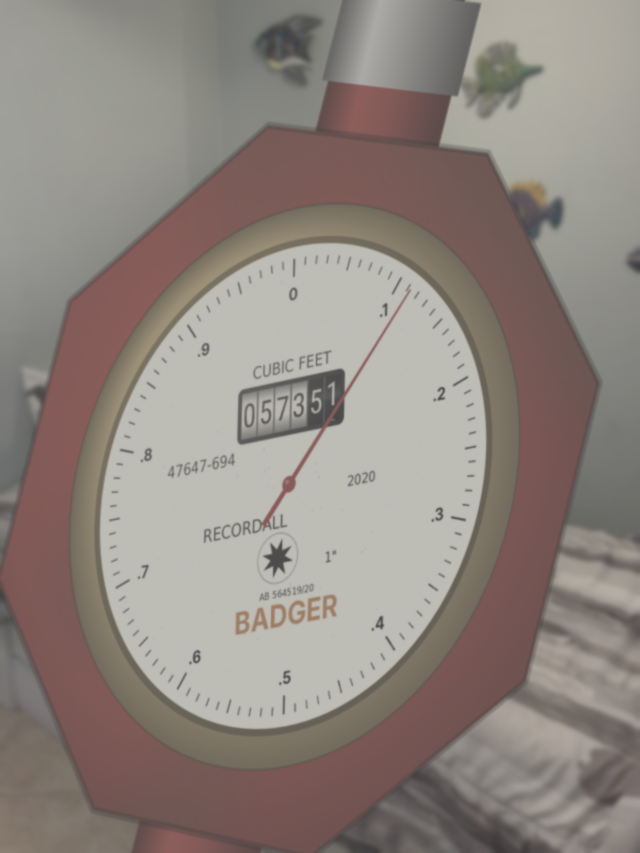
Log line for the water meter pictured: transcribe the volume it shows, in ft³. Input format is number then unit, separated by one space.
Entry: 57351.11 ft³
